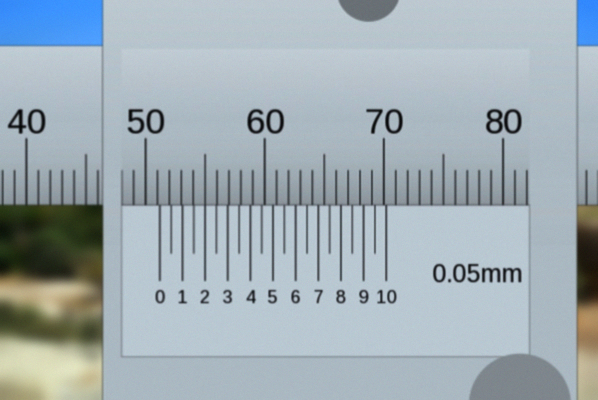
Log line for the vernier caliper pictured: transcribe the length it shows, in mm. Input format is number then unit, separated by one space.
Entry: 51.2 mm
